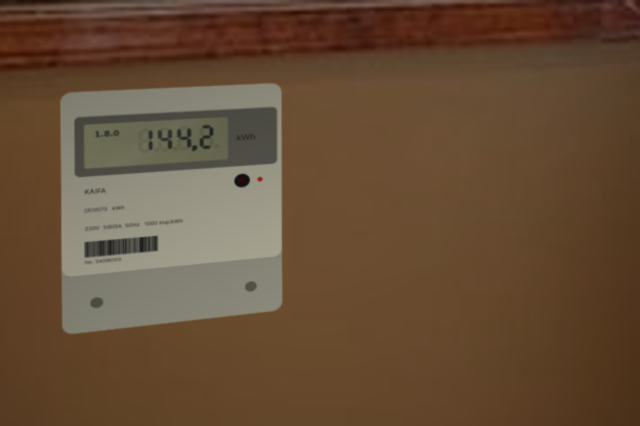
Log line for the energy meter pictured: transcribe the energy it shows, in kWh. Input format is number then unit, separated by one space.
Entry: 144.2 kWh
